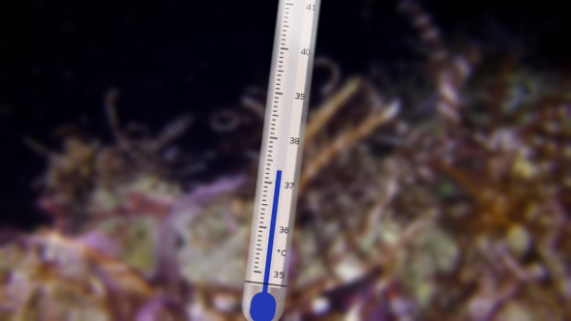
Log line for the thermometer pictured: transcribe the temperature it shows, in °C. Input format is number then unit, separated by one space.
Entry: 37.3 °C
